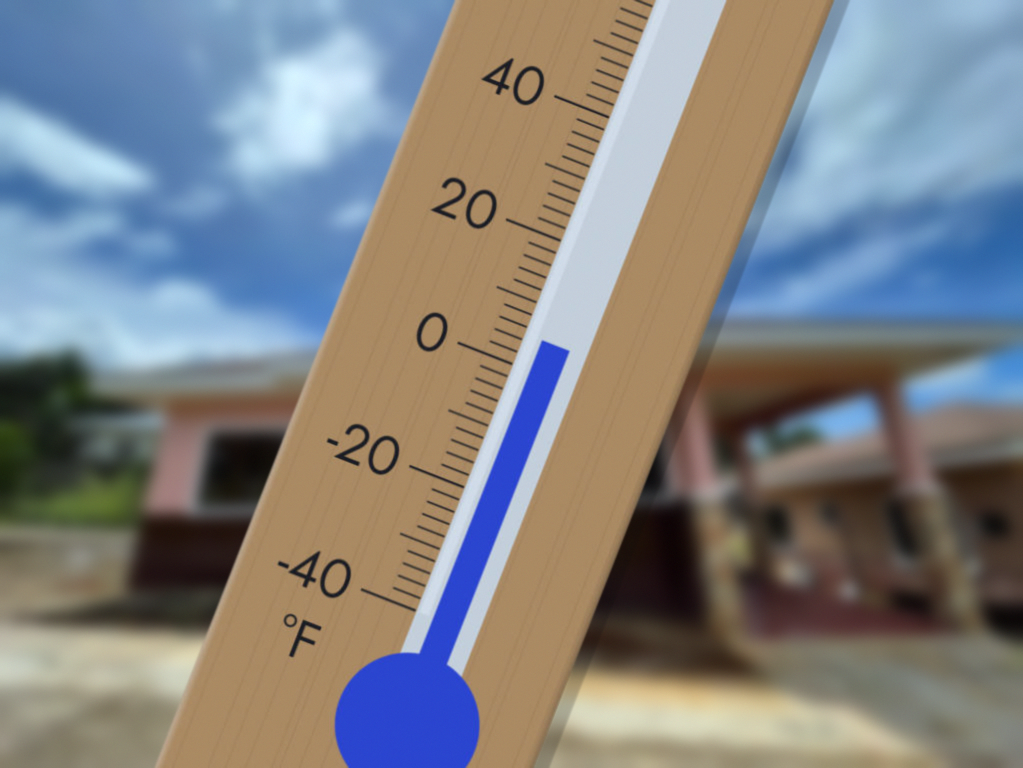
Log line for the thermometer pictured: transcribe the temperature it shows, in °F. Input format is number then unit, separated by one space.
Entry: 5 °F
